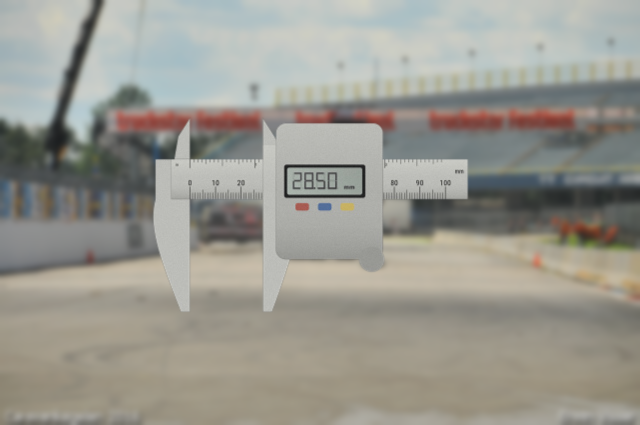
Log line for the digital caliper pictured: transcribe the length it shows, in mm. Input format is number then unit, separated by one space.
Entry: 28.50 mm
